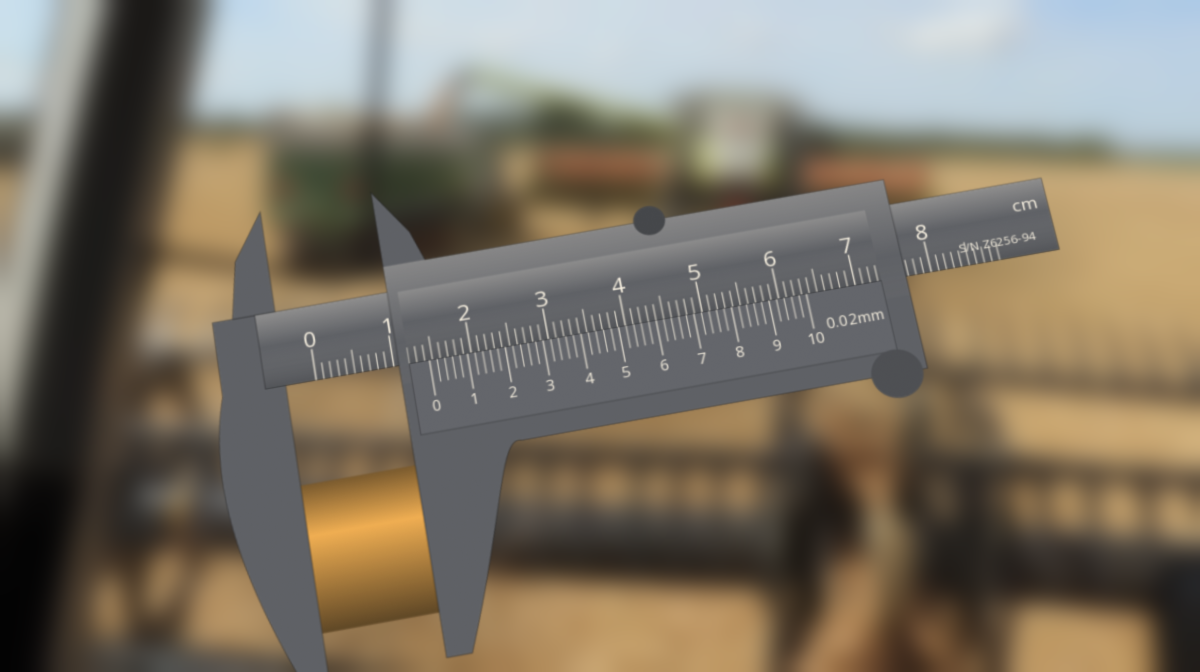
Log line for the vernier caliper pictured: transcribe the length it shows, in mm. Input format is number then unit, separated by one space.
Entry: 14.6 mm
